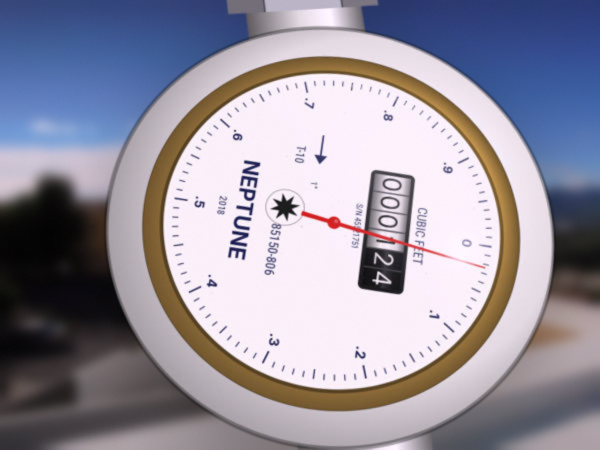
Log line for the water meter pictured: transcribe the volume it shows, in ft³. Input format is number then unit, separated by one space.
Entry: 124.02 ft³
